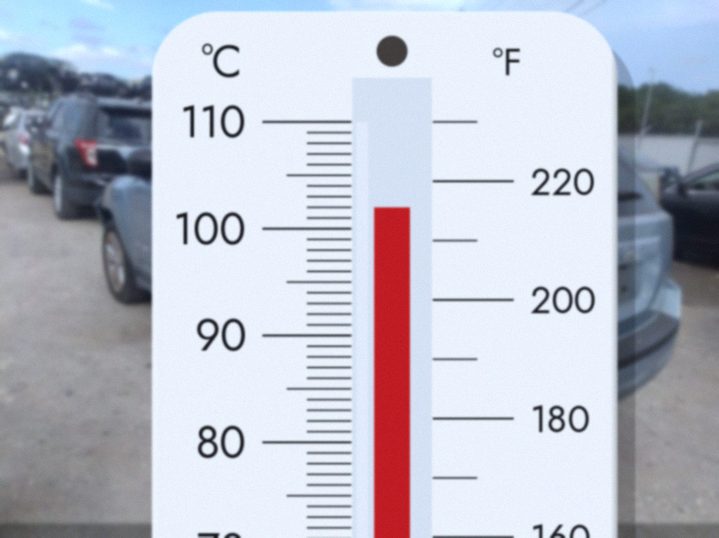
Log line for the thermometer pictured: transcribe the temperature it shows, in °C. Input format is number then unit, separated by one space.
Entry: 102 °C
